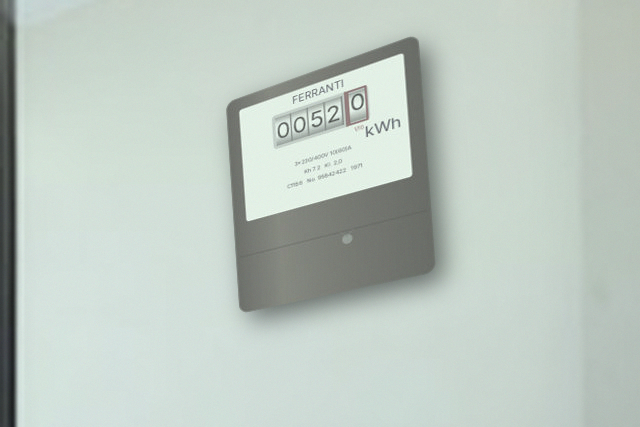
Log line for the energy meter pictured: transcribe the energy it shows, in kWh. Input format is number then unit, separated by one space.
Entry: 52.0 kWh
